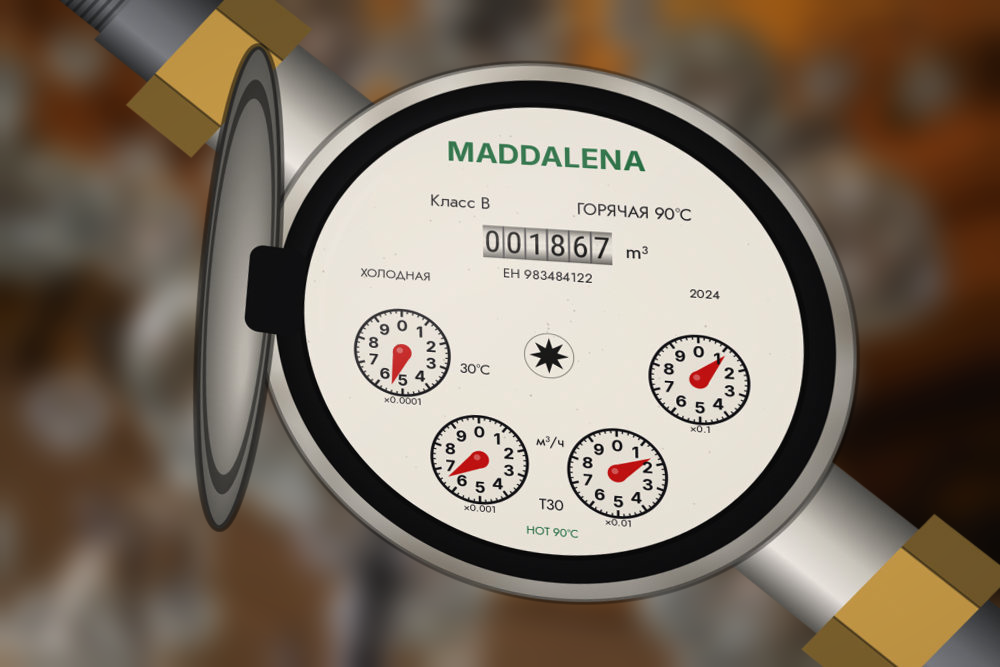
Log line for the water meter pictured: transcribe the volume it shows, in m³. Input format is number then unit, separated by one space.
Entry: 1867.1165 m³
